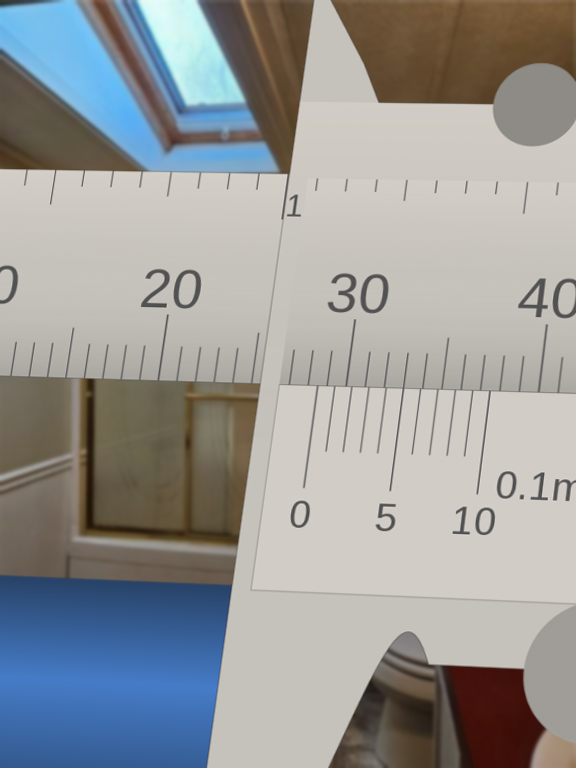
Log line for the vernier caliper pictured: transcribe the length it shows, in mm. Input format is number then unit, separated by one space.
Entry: 28.5 mm
